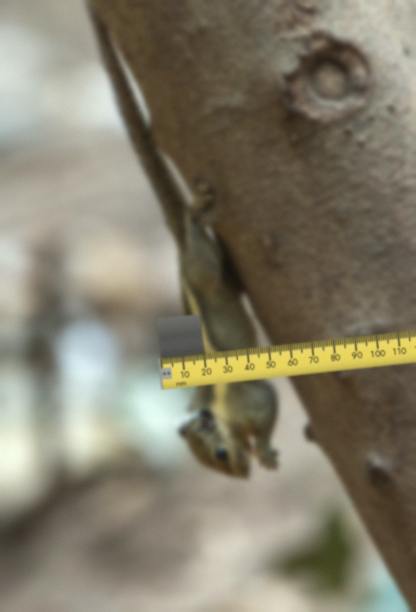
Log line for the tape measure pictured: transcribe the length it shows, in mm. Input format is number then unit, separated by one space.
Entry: 20 mm
